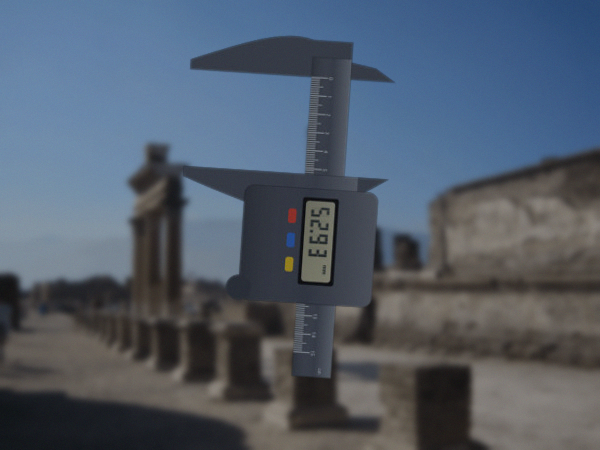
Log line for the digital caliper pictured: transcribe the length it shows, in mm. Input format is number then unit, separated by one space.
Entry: 52.93 mm
